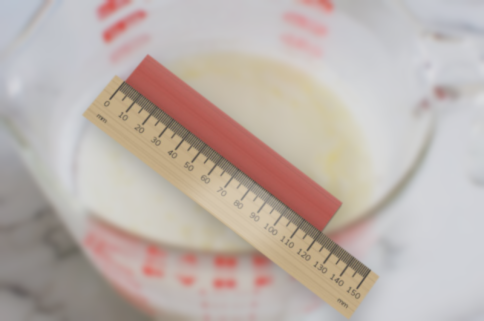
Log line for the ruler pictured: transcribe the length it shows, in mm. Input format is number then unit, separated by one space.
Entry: 120 mm
